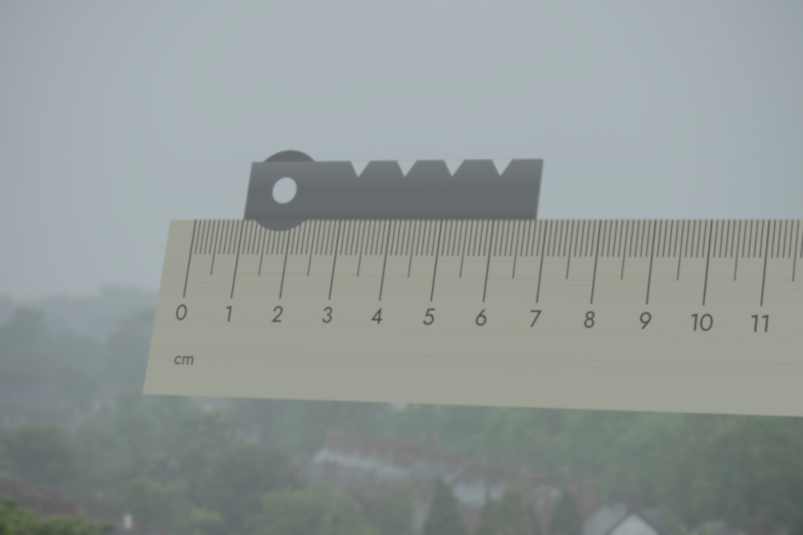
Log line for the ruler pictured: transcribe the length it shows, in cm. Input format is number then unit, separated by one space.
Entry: 5.8 cm
